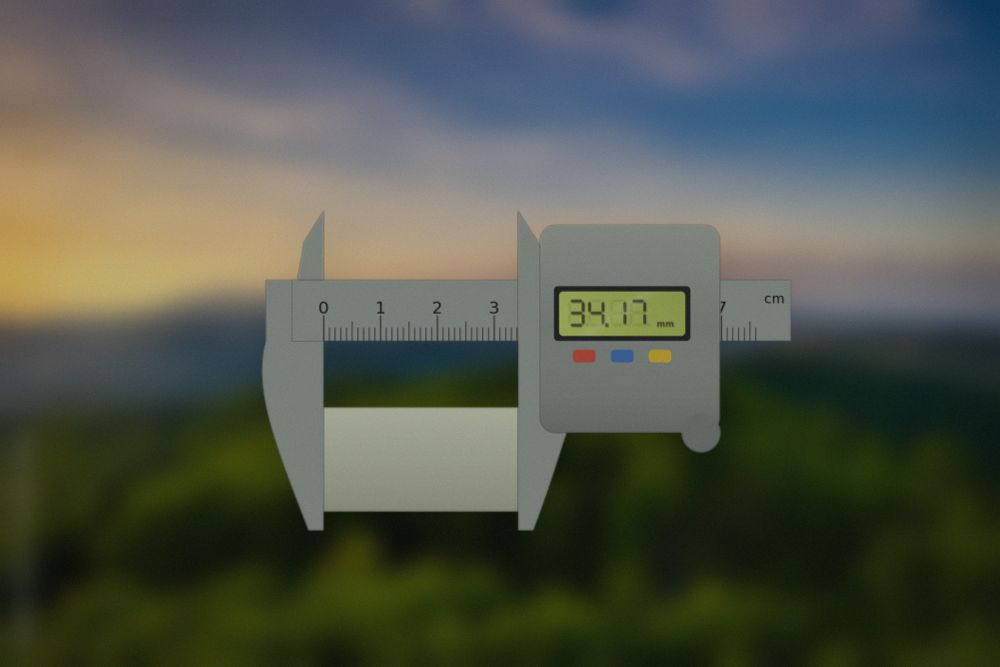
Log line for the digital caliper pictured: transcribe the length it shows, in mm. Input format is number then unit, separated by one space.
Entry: 34.17 mm
